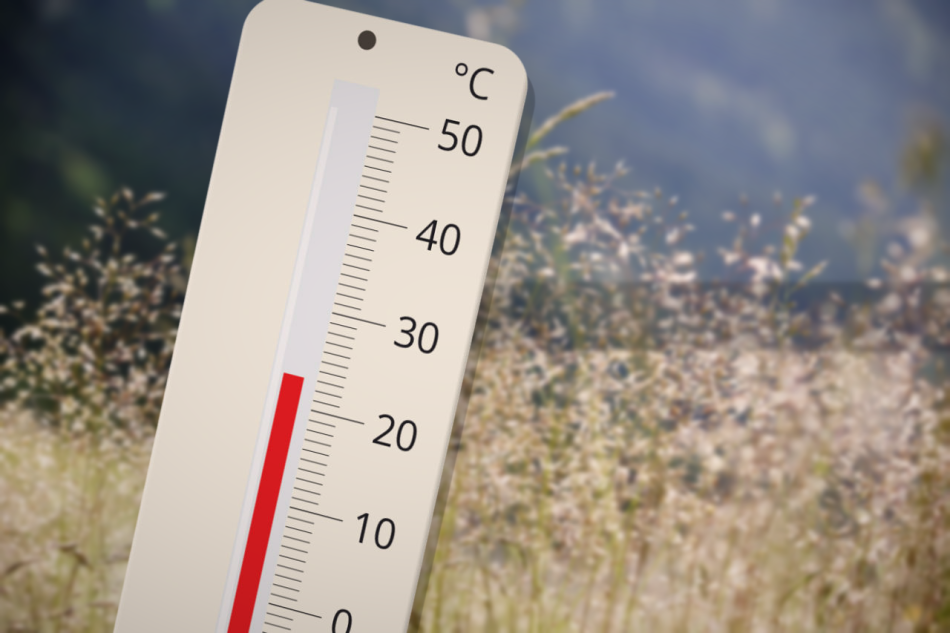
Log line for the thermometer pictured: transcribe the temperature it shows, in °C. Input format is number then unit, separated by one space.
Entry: 23 °C
